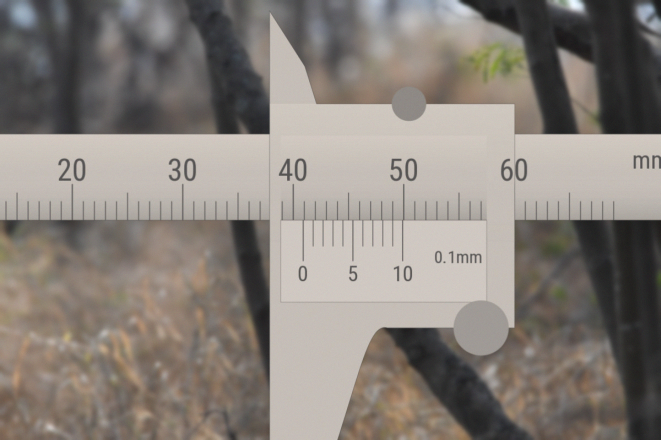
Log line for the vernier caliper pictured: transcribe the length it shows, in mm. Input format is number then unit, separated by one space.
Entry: 40.9 mm
